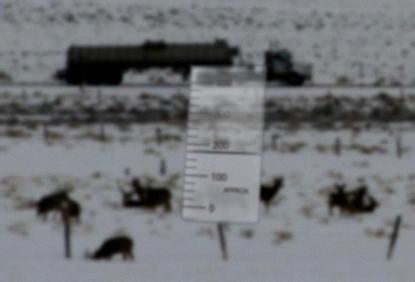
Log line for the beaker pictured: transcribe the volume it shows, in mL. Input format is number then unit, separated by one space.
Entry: 175 mL
